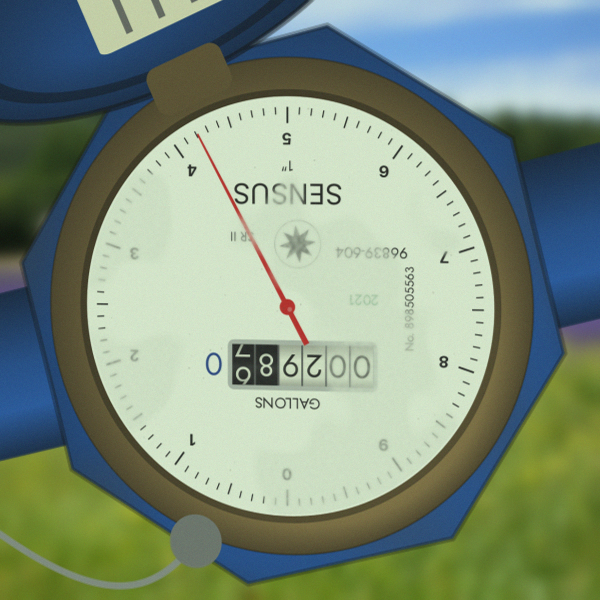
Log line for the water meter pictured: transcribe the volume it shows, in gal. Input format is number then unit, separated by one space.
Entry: 29864.2 gal
